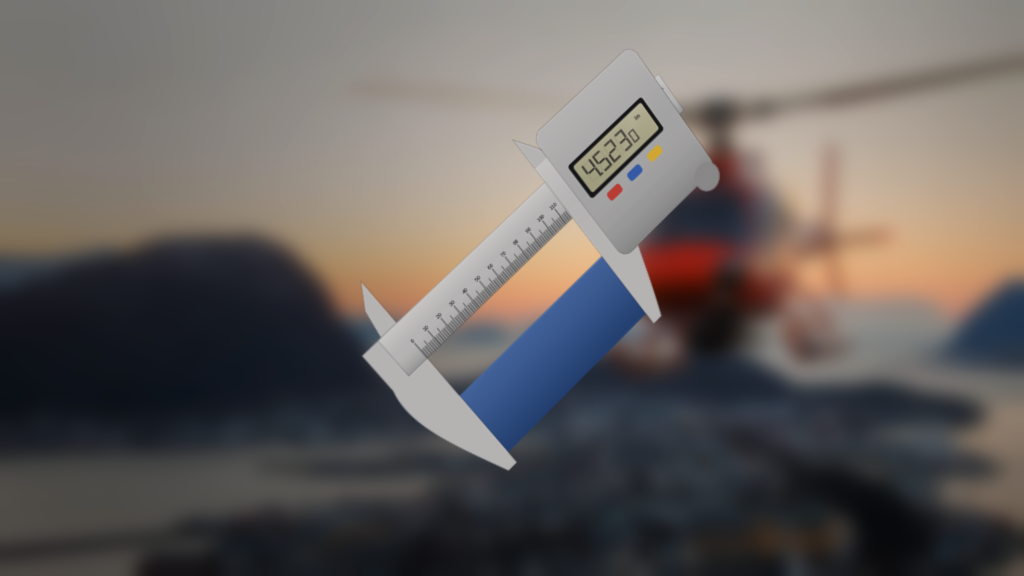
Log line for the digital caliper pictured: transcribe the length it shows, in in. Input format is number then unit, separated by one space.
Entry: 4.5230 in
